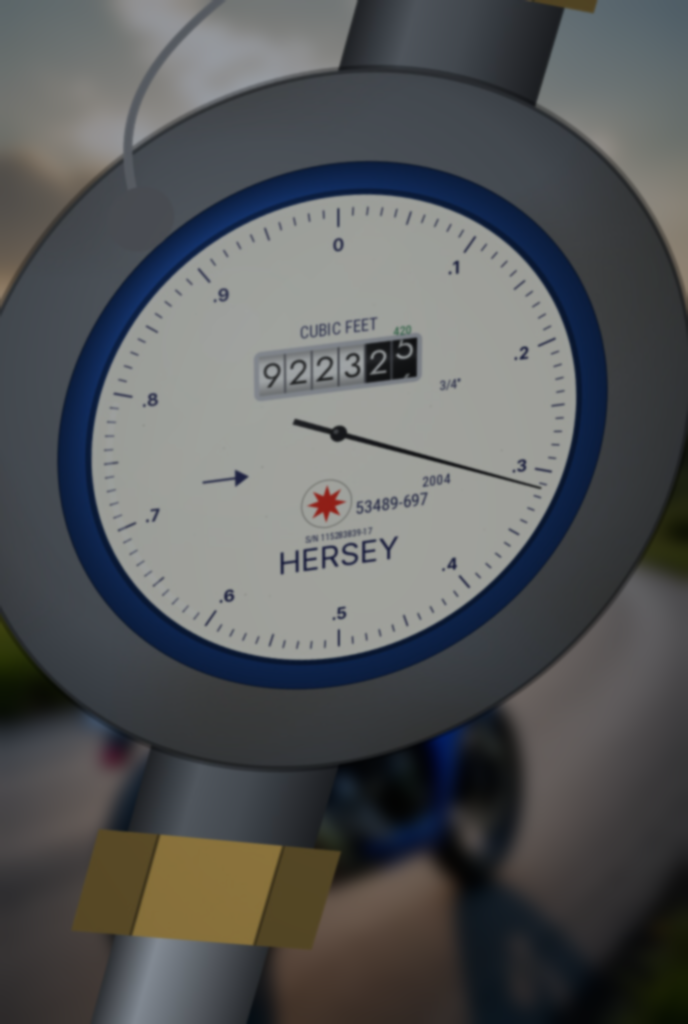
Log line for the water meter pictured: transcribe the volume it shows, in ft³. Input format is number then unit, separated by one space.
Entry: 922325.31 ft³
